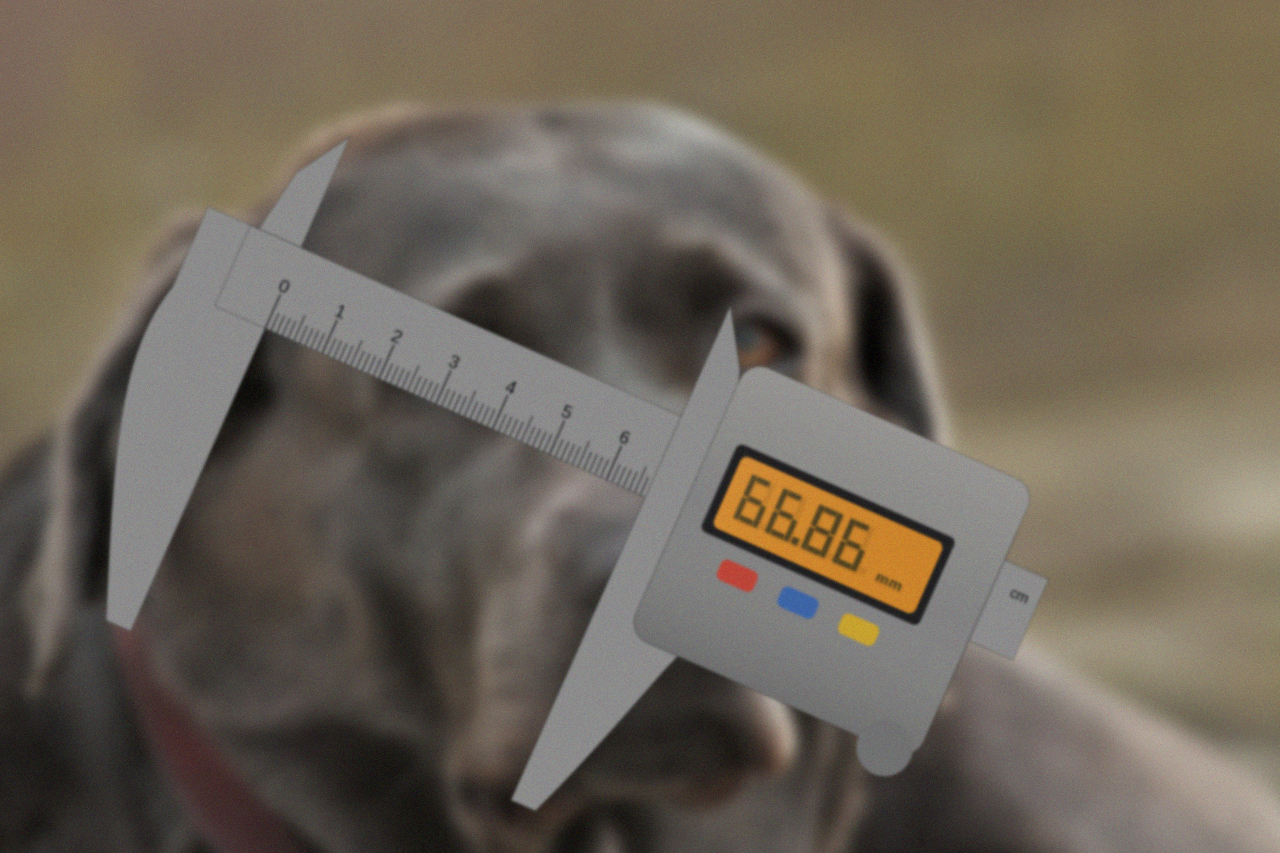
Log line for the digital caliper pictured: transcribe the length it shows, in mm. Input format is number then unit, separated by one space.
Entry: 66.86 mm
